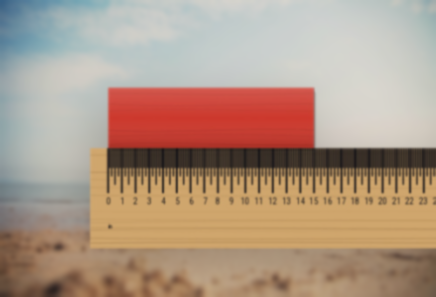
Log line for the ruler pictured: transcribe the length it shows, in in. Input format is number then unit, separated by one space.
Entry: 15 in
